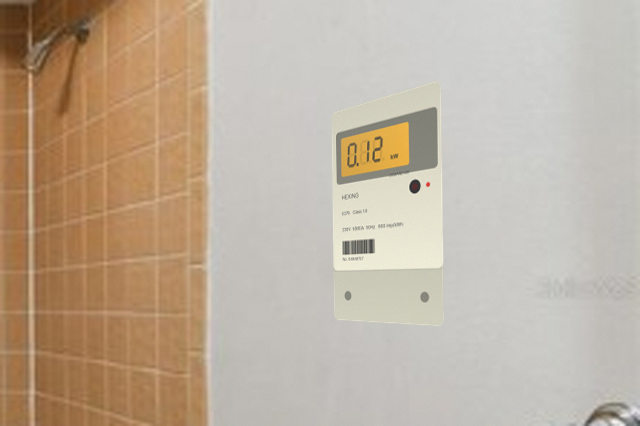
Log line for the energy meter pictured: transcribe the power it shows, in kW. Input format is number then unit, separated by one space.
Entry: 0.12 kW
